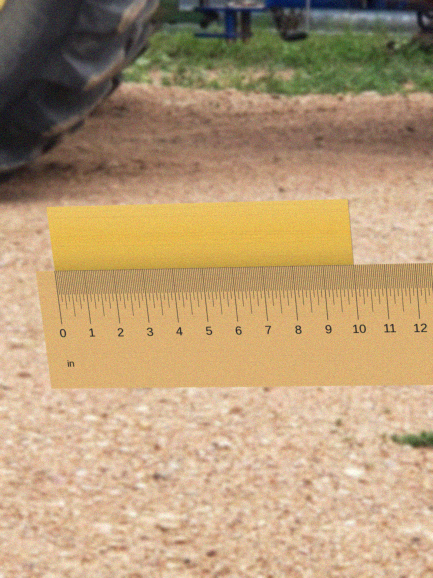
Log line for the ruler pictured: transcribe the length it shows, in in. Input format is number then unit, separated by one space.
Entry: 10 in
